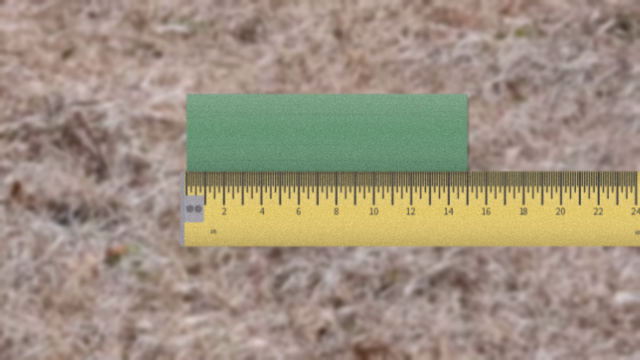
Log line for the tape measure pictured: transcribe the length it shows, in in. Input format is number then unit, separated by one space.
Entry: 15 in
